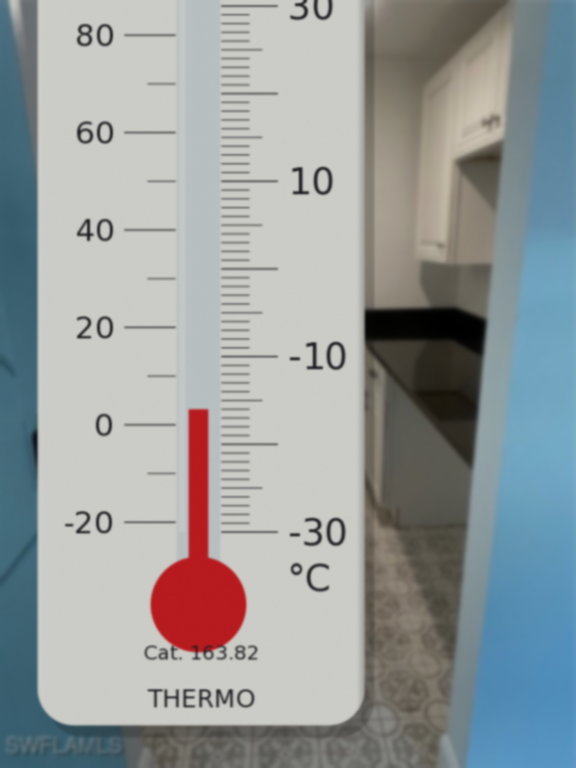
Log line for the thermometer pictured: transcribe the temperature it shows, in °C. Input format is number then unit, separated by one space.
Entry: -16 °C
